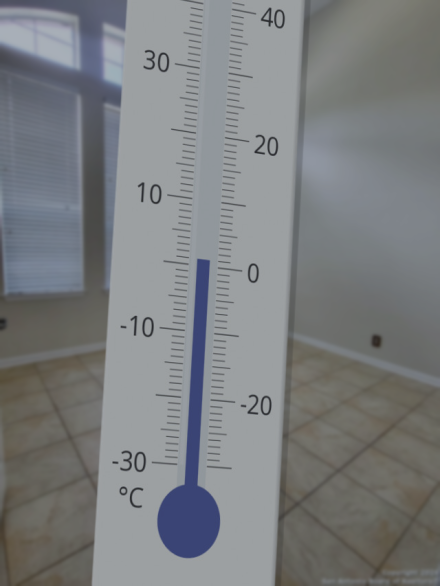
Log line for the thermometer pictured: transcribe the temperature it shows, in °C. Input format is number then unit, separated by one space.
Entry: 1 °C
